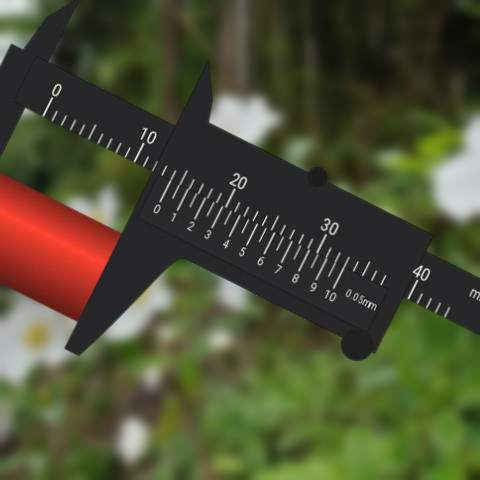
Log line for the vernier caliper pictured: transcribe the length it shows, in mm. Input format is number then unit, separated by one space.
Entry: 14.0 mm
